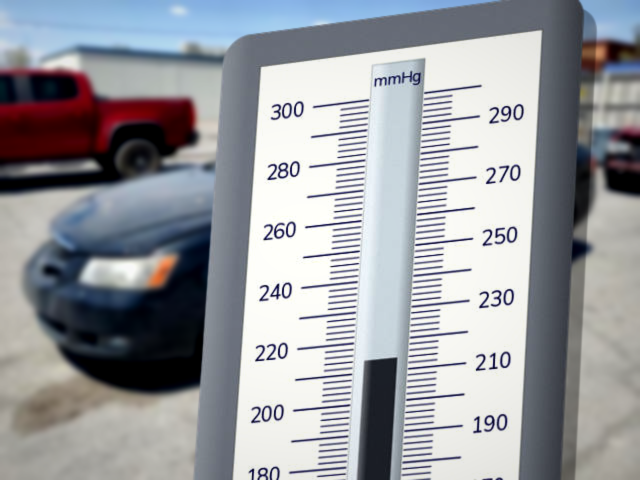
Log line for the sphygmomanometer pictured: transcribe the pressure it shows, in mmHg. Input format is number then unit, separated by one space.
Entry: 214 mmHg
